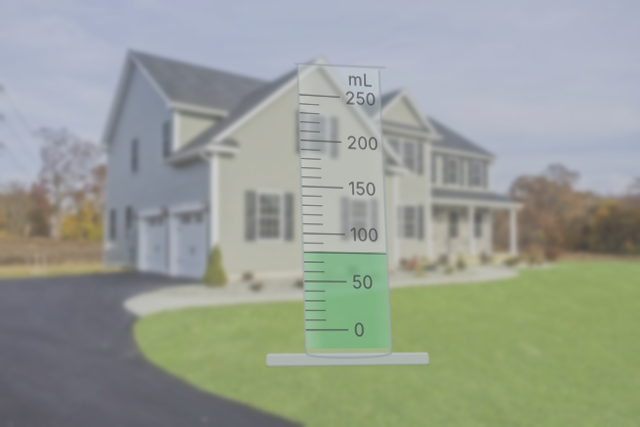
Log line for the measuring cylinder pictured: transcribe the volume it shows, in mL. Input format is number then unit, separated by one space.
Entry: 80 mL
